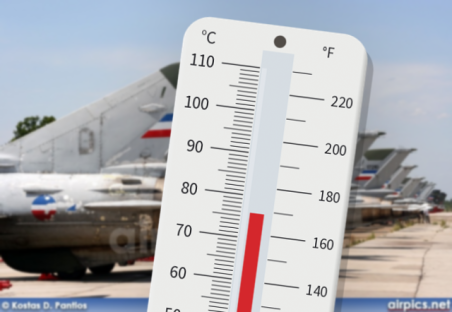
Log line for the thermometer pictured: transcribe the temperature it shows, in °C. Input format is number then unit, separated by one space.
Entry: 76 °C
